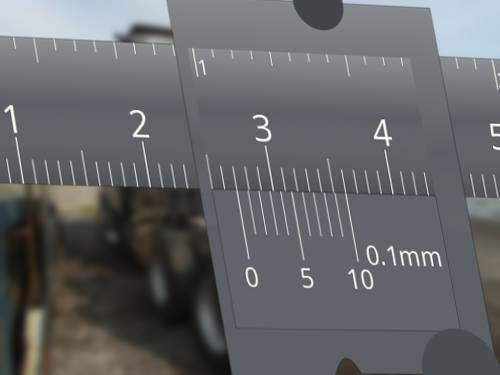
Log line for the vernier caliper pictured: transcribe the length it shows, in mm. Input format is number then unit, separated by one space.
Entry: 27.0 mm
